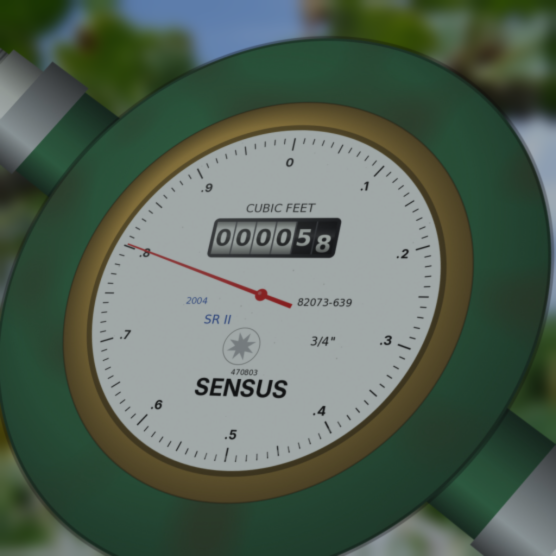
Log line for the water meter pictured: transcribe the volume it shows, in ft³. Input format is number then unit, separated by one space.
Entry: 57.80 ft³
